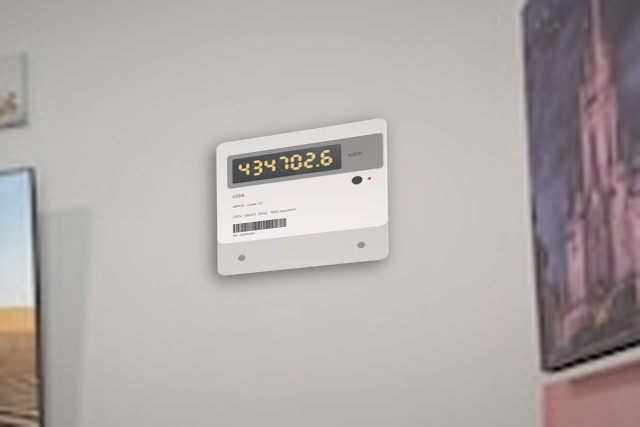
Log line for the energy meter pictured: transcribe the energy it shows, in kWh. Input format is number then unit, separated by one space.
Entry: 434702.6 kWh
